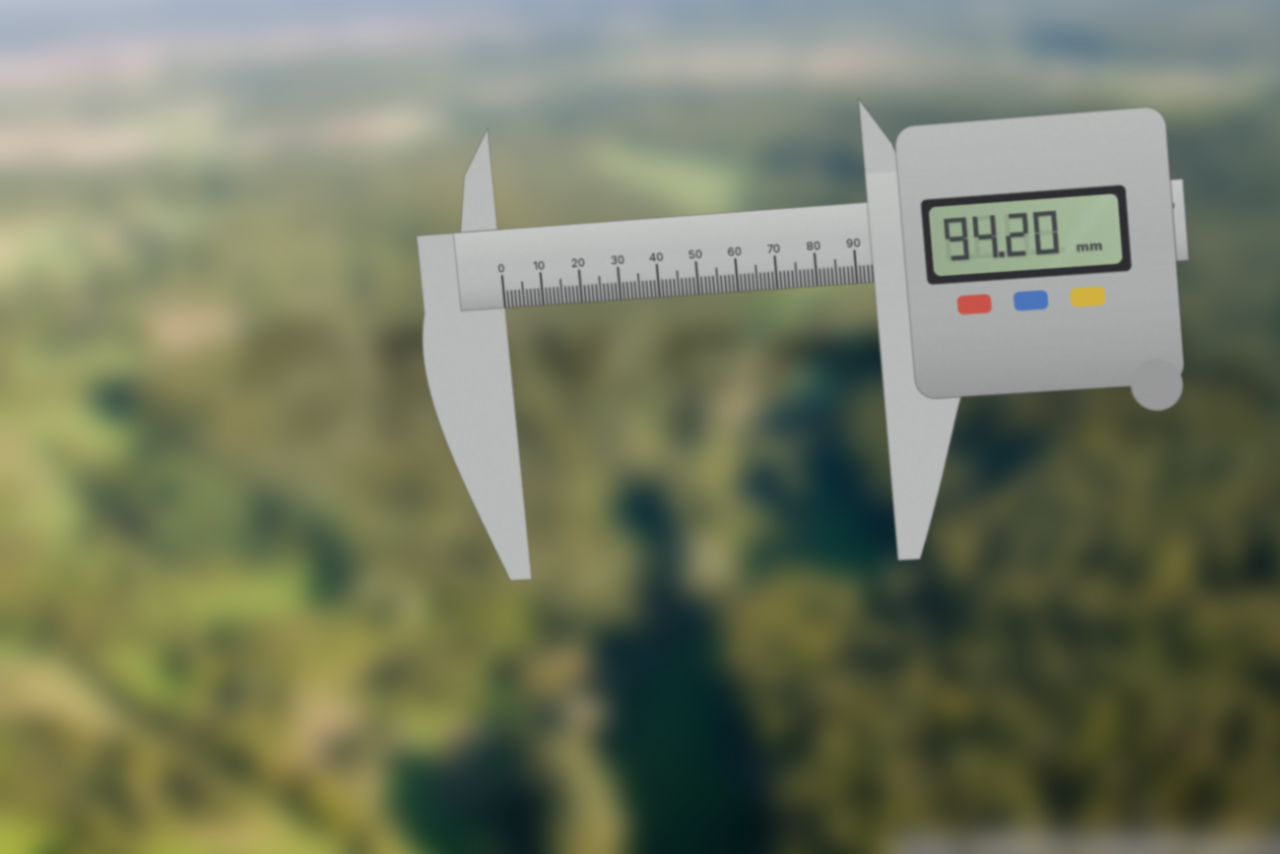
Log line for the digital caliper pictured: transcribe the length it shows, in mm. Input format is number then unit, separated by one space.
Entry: 94.20 mm
